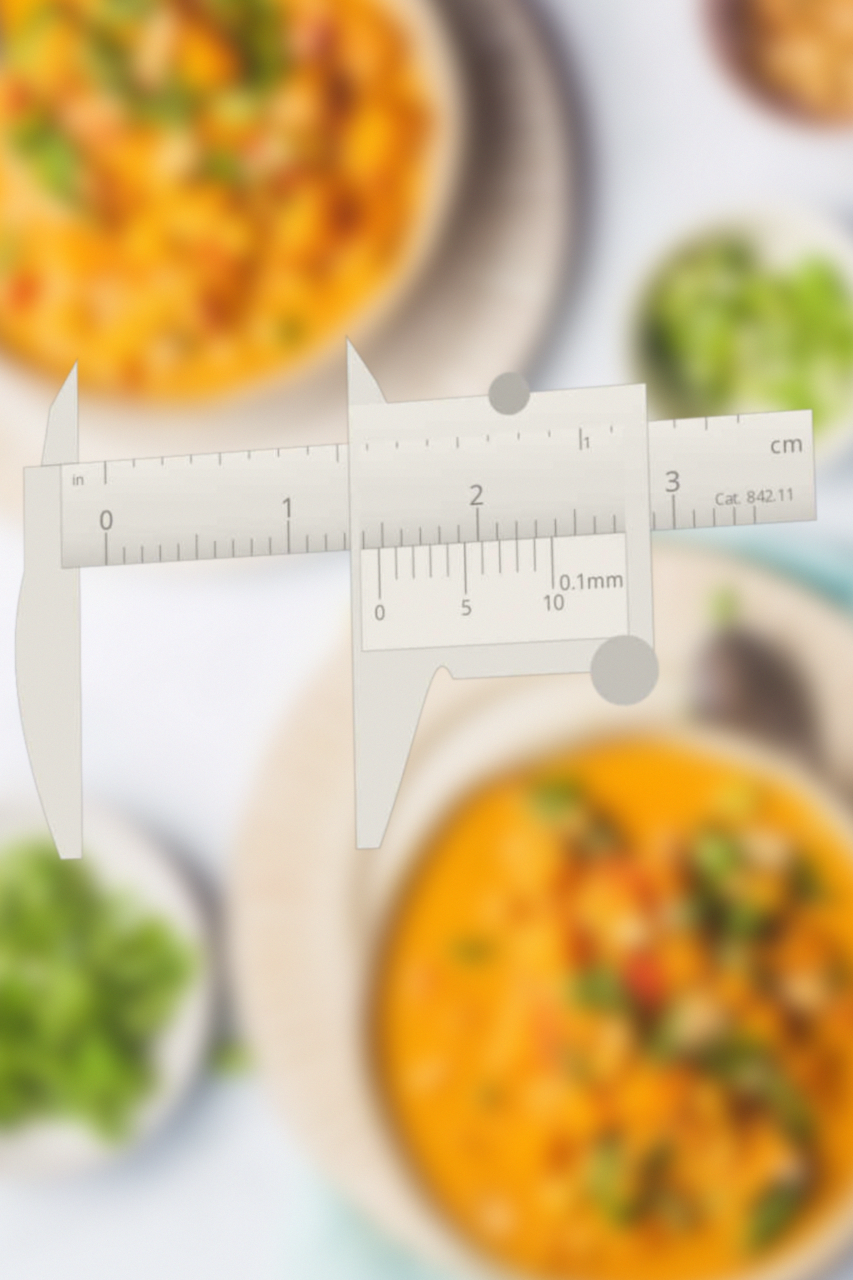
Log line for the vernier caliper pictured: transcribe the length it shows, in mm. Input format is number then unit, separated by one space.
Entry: 14.8 mm
